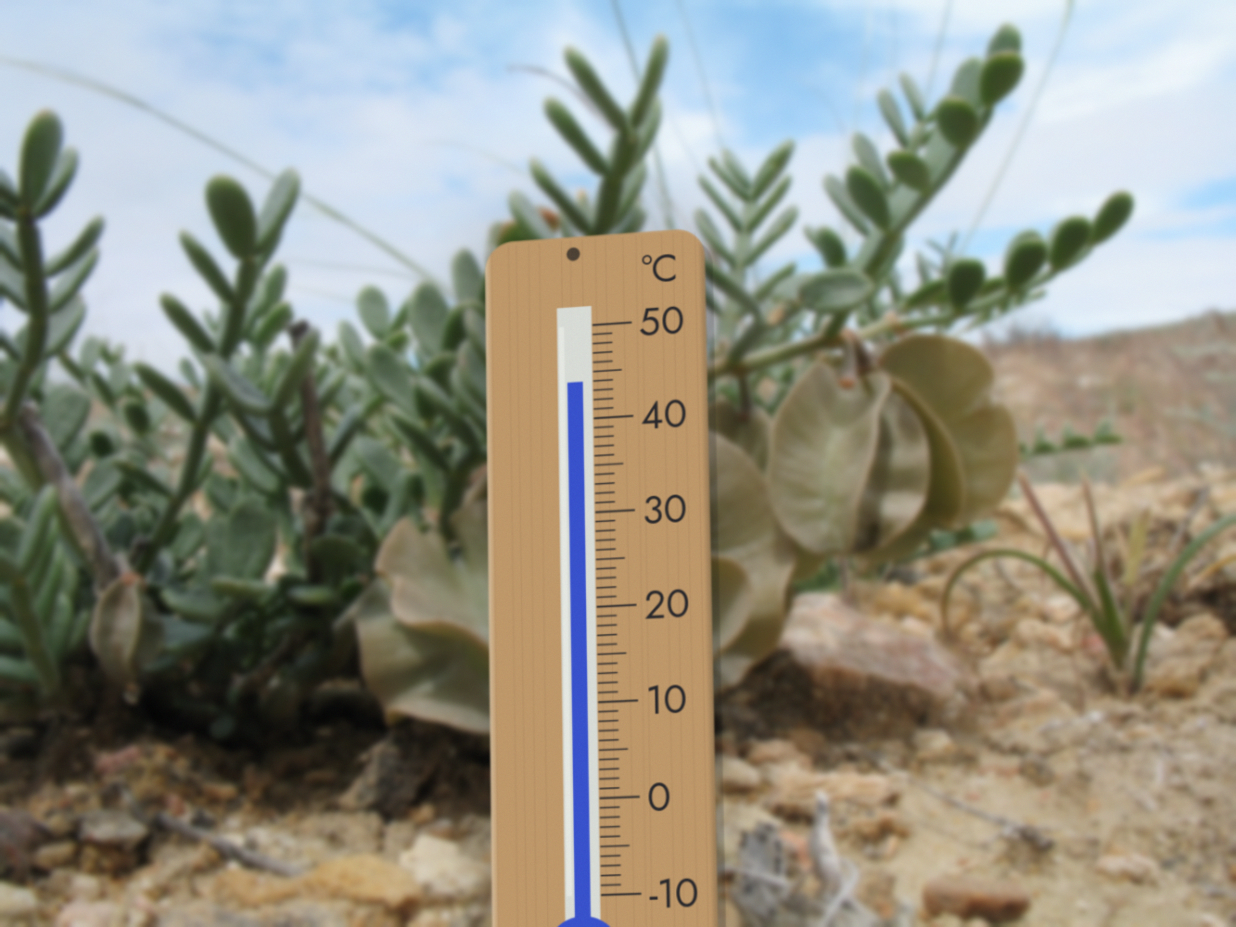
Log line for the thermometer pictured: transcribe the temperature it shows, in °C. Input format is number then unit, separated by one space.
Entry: 44 °C
